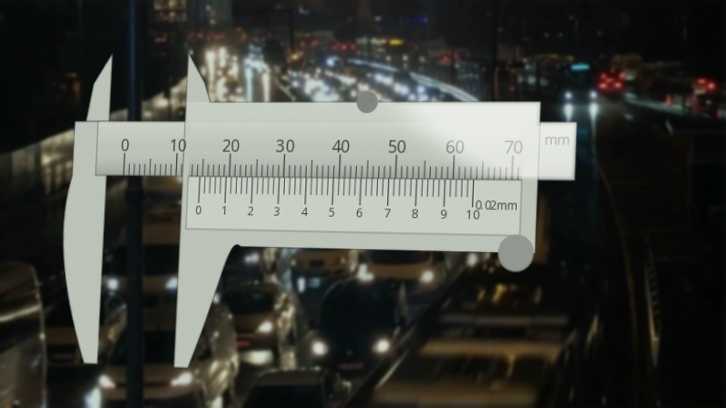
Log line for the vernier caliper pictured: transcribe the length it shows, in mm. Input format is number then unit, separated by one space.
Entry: 14.5 mm
